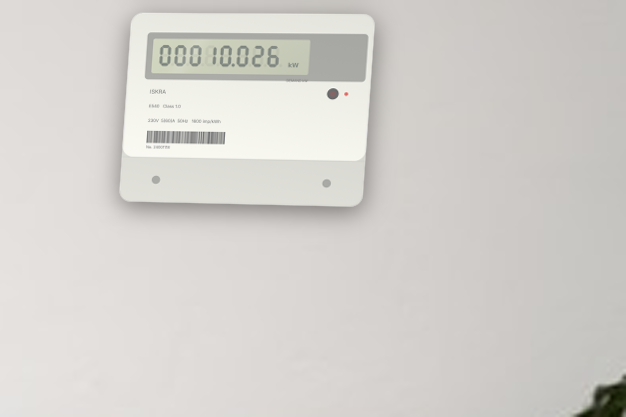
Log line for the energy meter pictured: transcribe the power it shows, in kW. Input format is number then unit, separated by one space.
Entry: 10.026 kW
